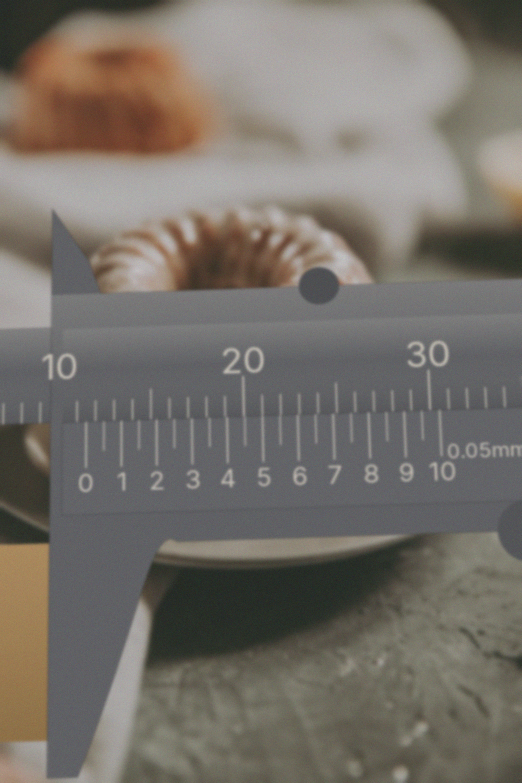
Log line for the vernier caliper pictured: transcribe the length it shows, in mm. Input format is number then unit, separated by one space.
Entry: 11.5 mm
